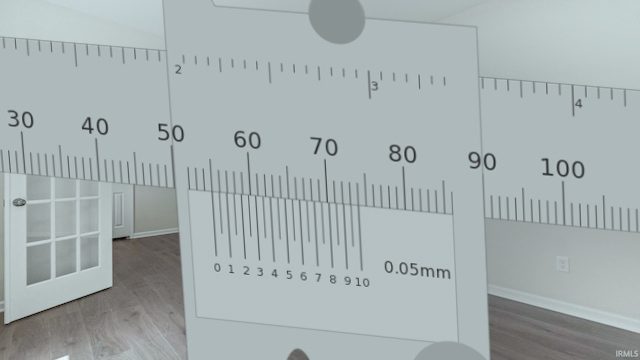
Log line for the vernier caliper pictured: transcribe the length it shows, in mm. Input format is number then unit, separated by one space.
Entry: 55.0 mm
